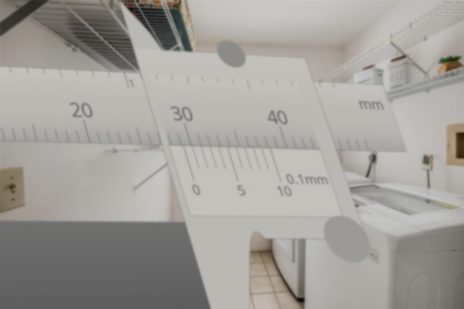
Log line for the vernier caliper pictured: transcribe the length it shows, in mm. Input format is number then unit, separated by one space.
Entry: 29.2 mm
